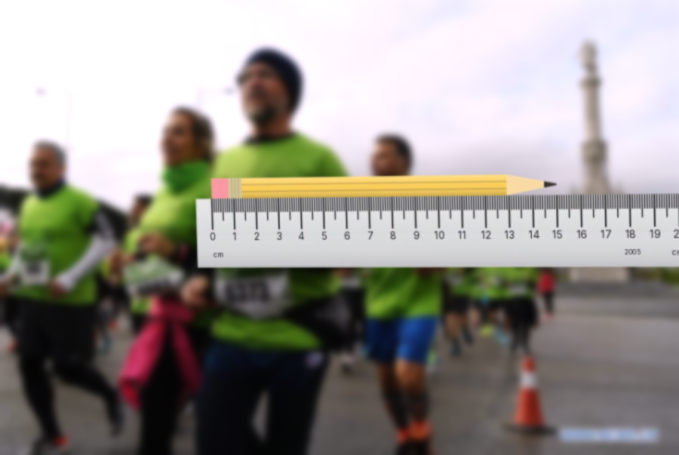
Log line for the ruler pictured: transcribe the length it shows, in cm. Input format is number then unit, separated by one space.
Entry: 15 cm
